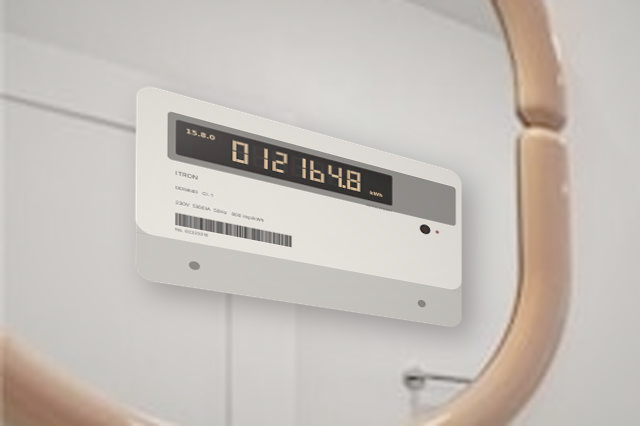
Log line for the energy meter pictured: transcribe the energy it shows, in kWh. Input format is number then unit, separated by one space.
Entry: 12164.8 kWh
